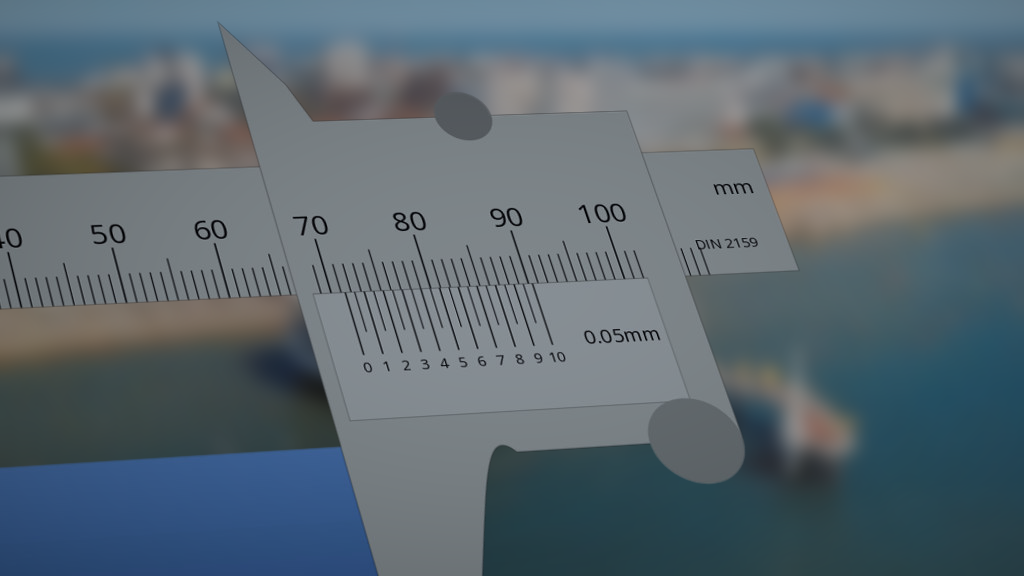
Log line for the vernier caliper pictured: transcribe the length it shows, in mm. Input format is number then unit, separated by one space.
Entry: 71.4 mm
